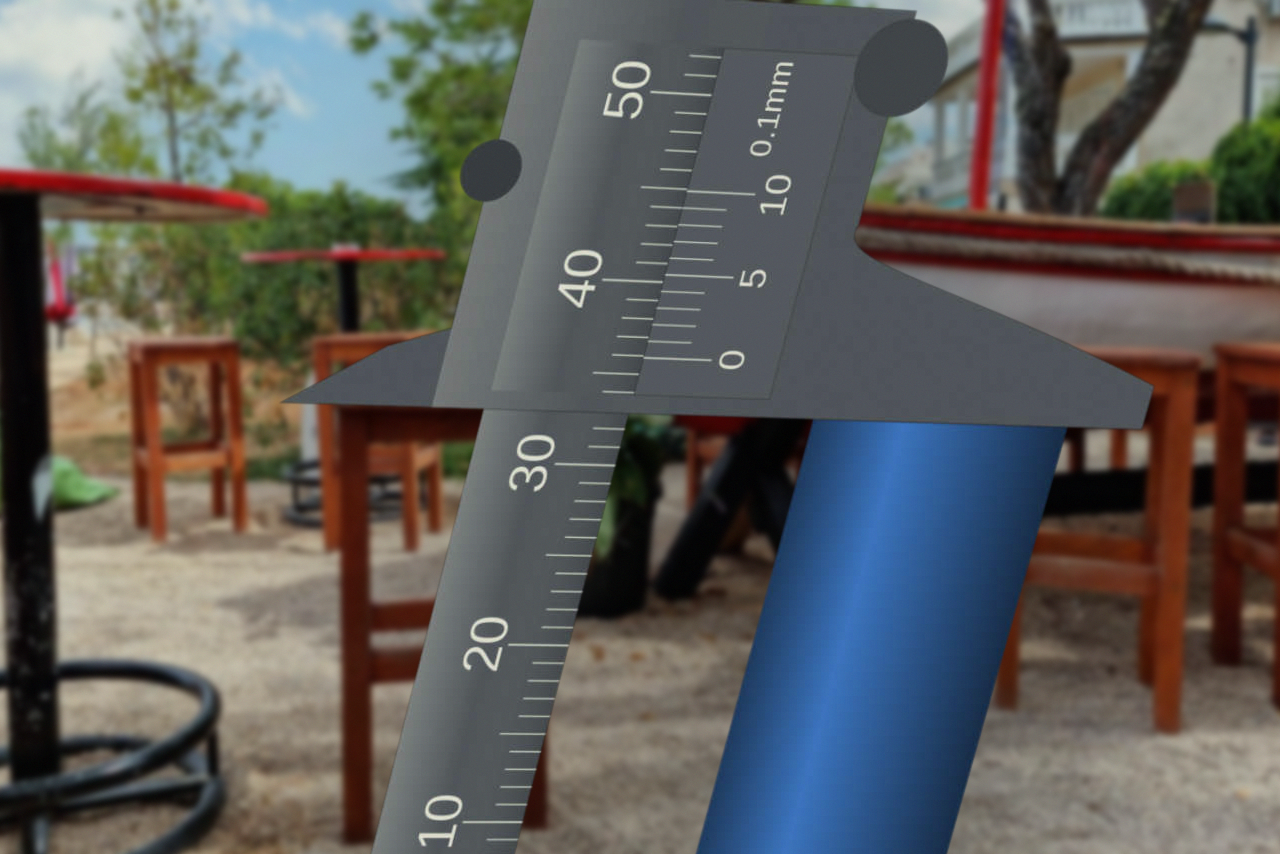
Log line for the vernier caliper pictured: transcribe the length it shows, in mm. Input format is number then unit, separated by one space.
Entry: 35.9 mm
